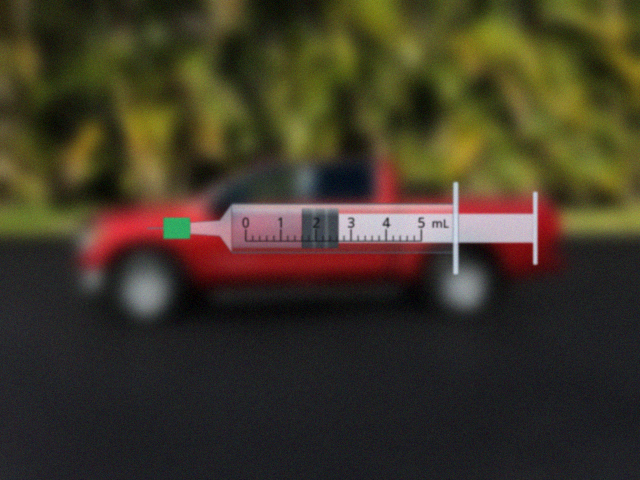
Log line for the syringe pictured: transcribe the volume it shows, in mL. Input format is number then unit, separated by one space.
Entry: 1.6 mL
